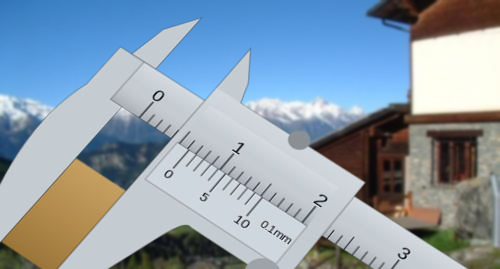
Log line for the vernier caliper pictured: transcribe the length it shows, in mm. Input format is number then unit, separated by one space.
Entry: 6.2 mm
